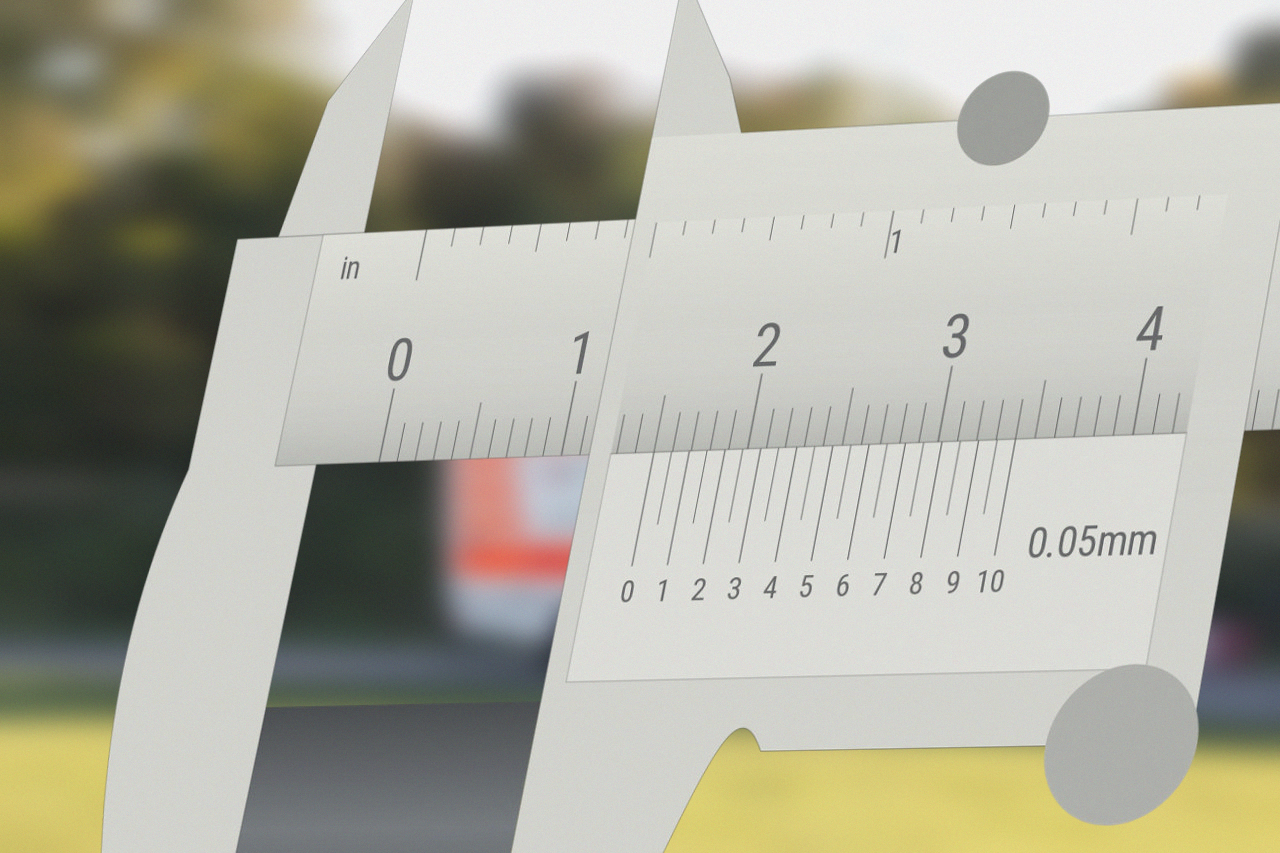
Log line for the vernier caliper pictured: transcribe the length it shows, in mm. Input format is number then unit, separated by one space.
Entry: 15.0 mm
